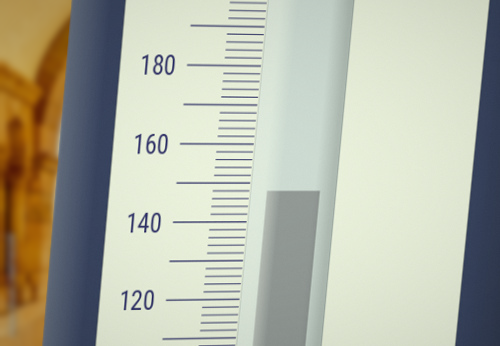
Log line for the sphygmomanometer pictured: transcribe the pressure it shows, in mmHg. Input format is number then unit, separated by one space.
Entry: 148 mmHg
